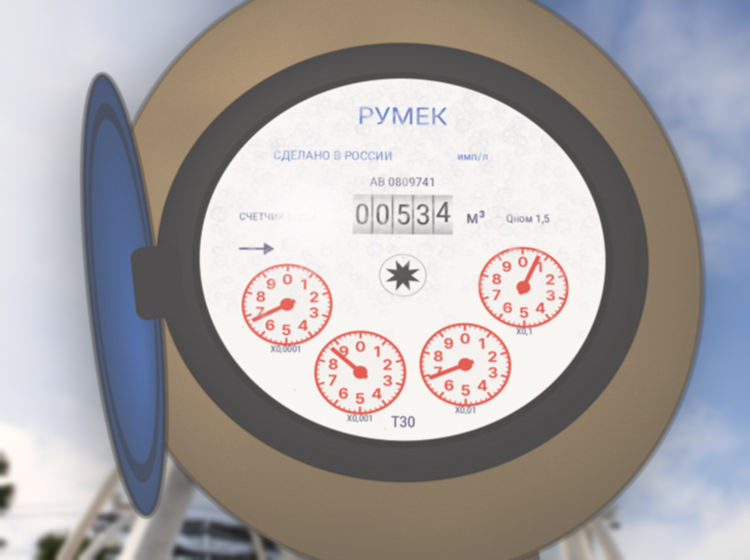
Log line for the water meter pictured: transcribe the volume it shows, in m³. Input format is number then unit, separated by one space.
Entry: 534.0686 m³
